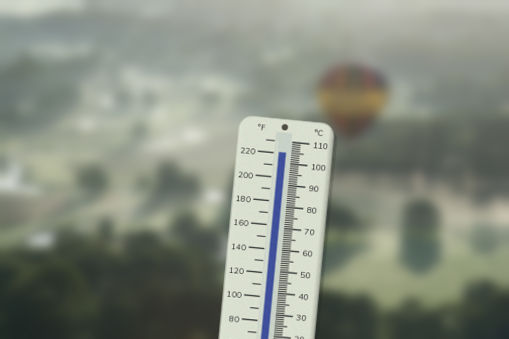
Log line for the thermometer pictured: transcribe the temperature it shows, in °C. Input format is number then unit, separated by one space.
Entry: 105 °C
